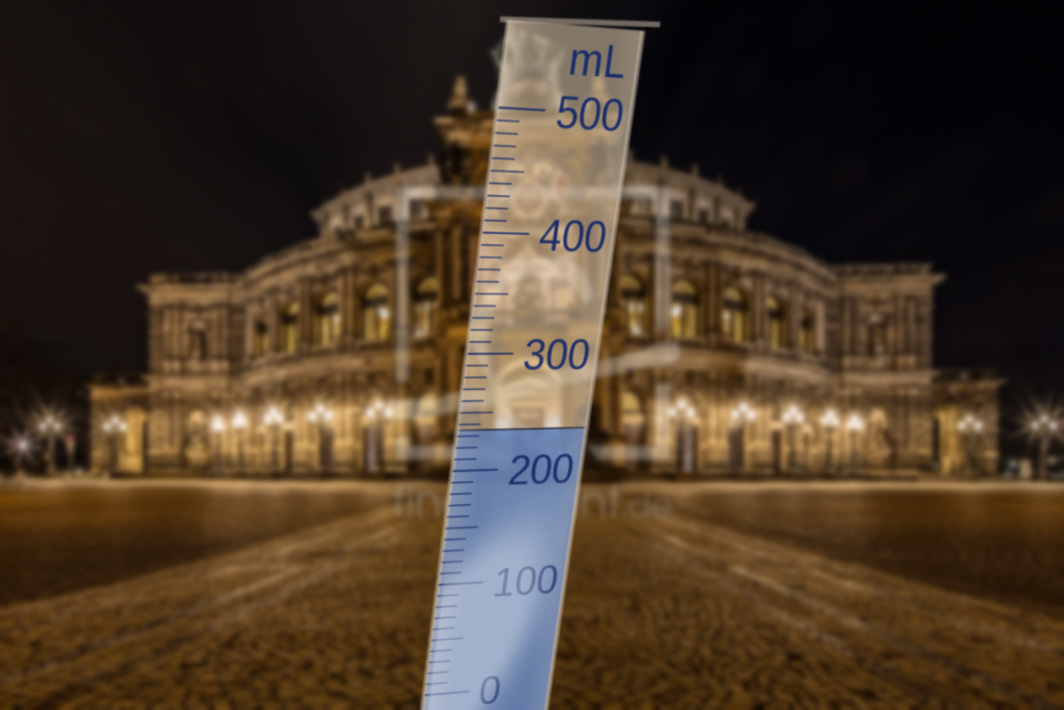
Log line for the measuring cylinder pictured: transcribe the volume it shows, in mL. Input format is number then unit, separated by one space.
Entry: 235 mL
